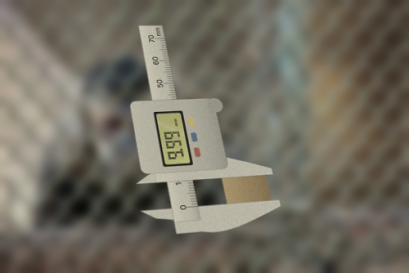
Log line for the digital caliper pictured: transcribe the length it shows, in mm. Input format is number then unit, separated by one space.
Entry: 9.99 mm
